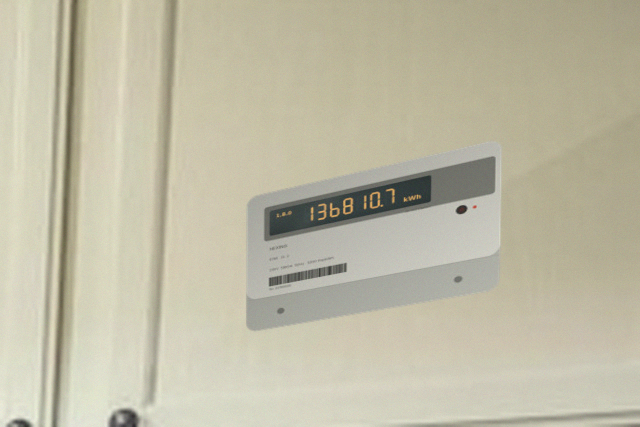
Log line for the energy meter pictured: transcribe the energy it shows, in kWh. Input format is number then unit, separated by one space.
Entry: 136810.7 kWh
